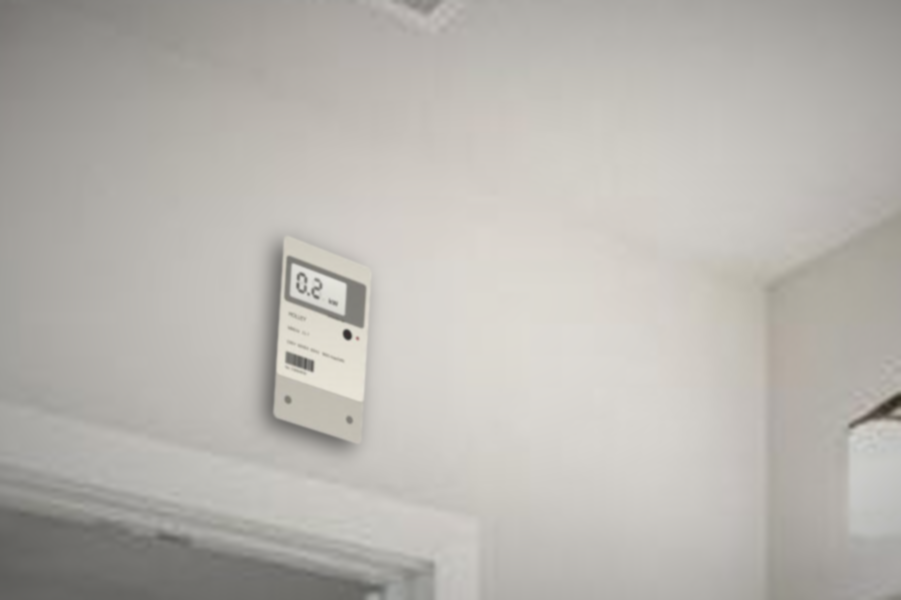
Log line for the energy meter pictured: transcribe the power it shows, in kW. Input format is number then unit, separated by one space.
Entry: 0.2 kW
